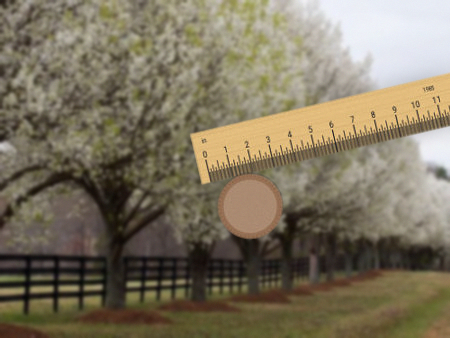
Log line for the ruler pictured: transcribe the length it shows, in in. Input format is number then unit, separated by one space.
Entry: 3 in
